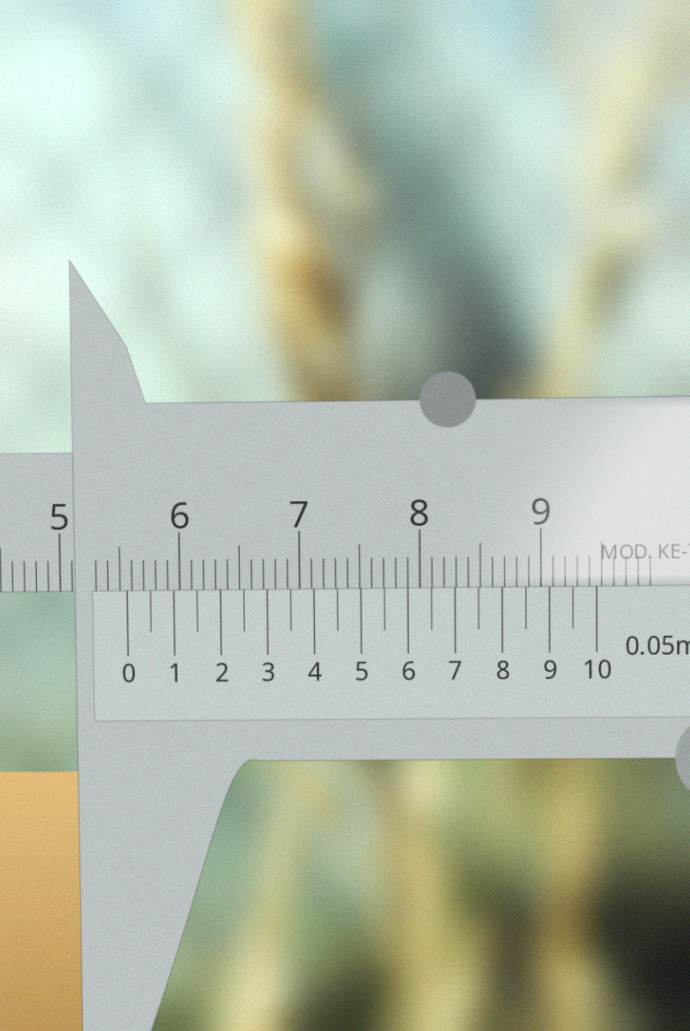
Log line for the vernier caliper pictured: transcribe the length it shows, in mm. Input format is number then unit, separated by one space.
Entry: 55.6 mm
